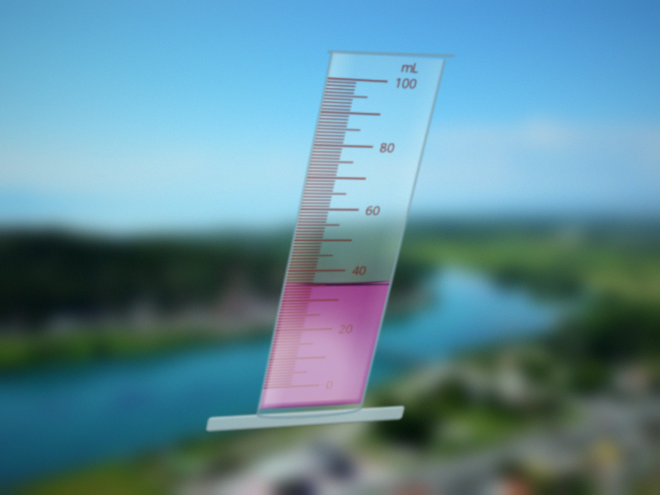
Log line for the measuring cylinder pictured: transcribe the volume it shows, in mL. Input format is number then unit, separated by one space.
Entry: 35 mL
